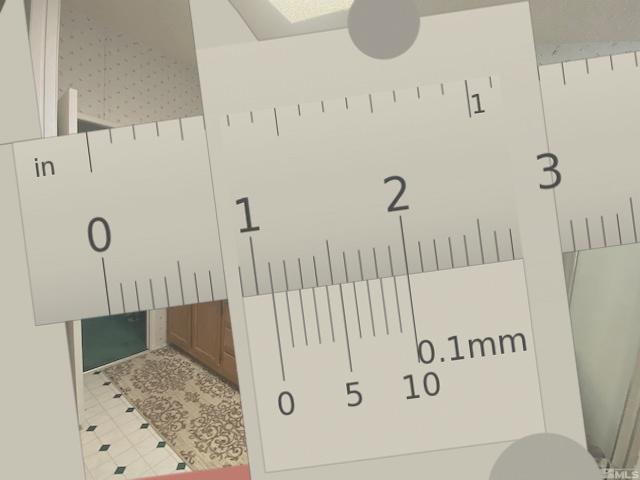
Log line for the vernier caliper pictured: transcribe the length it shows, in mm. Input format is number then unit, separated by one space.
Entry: 11.0 mm
